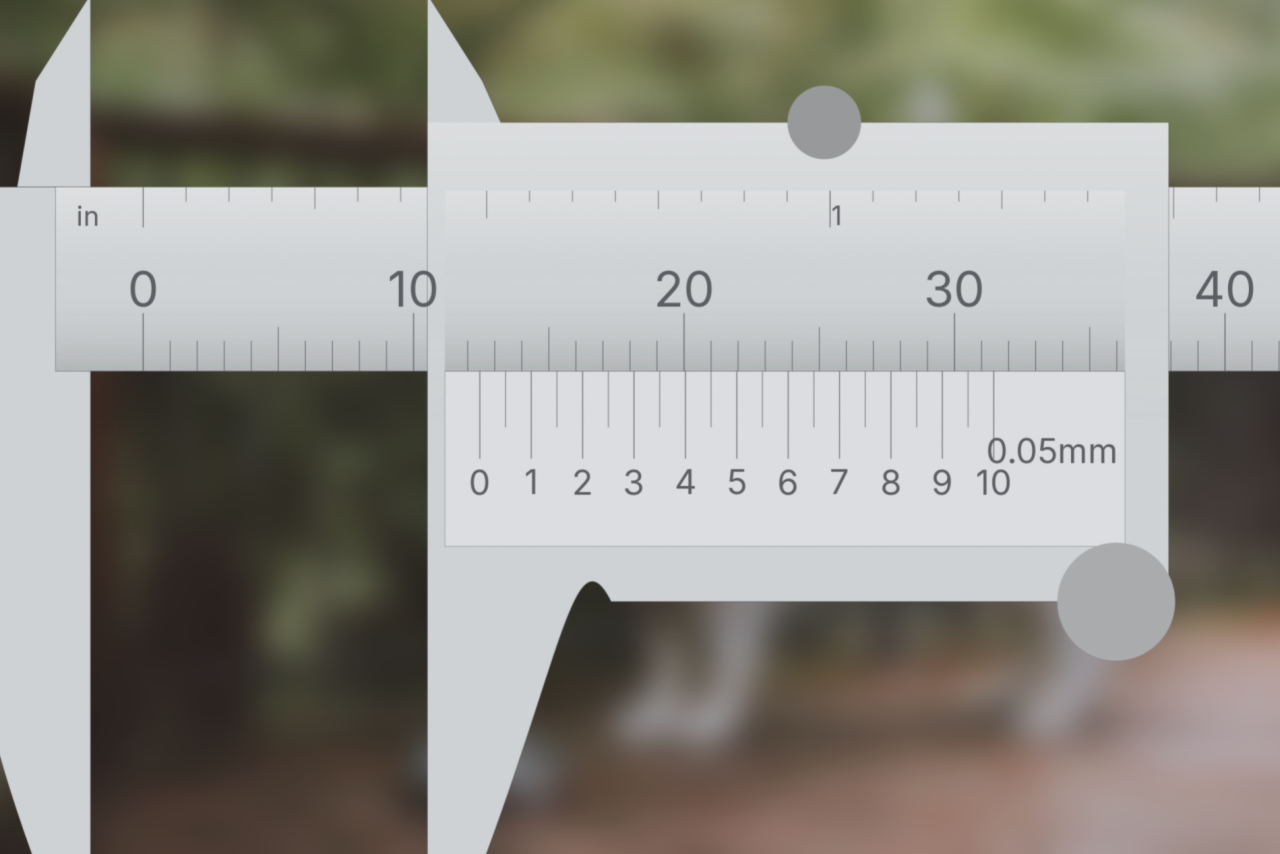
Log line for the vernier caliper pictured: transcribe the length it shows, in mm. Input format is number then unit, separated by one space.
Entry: 12.45 mm
